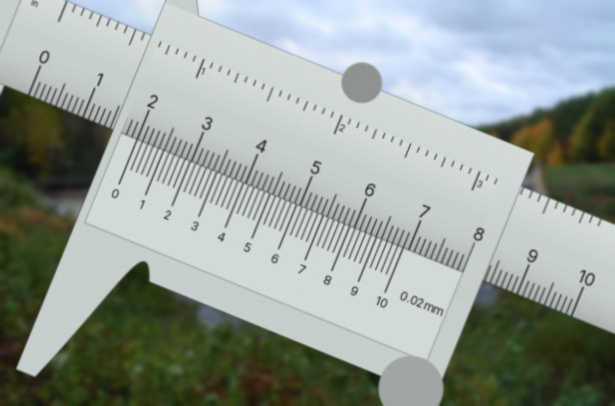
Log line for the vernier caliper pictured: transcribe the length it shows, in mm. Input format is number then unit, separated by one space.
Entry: 20.0 mm
